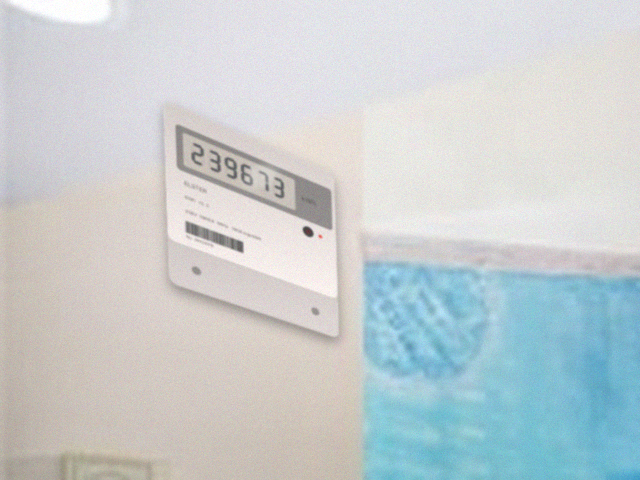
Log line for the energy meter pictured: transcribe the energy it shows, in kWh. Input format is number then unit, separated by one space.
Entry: 239673 kWh
